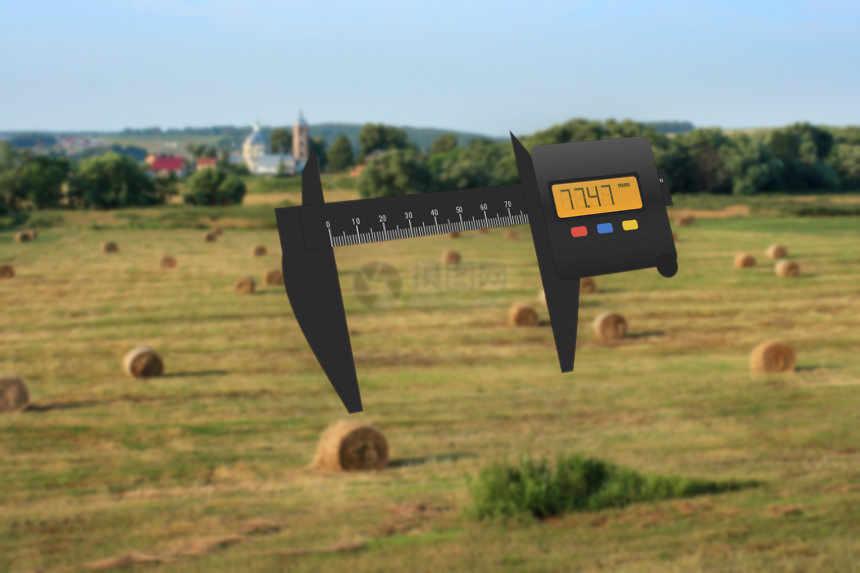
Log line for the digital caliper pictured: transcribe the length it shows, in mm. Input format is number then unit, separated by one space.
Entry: 77.47 mm
